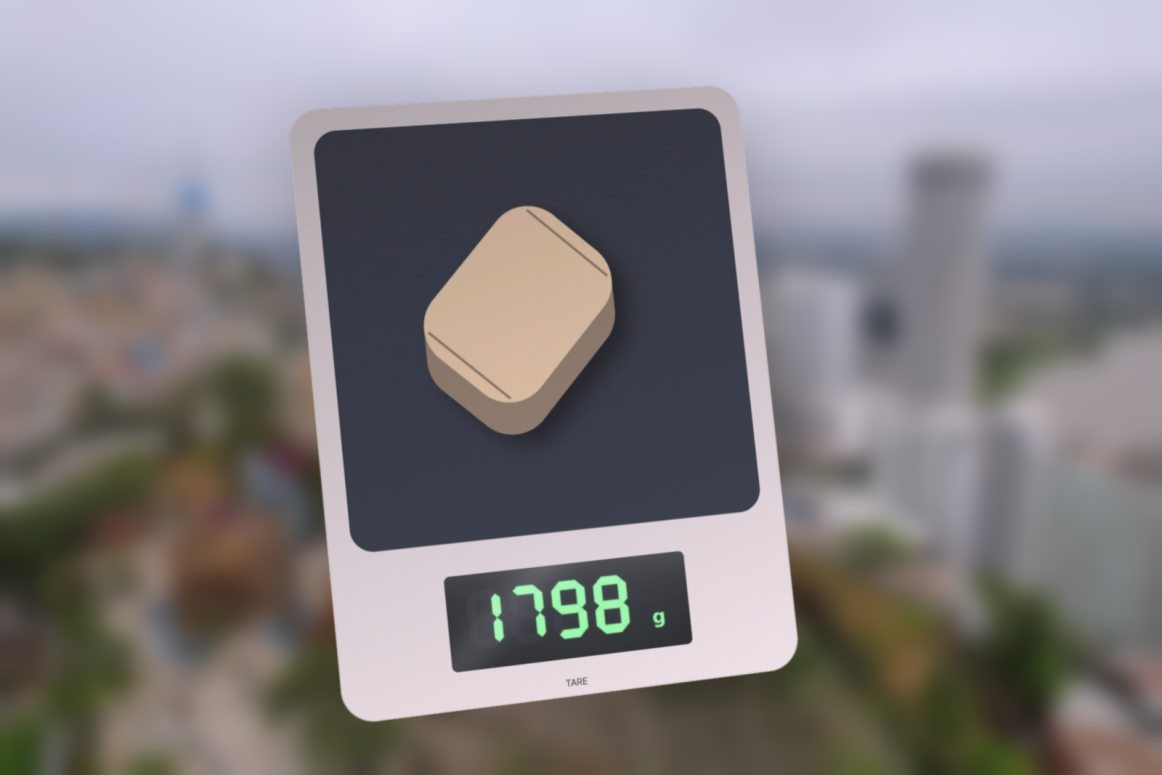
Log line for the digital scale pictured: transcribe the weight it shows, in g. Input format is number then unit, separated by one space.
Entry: 1798 g
